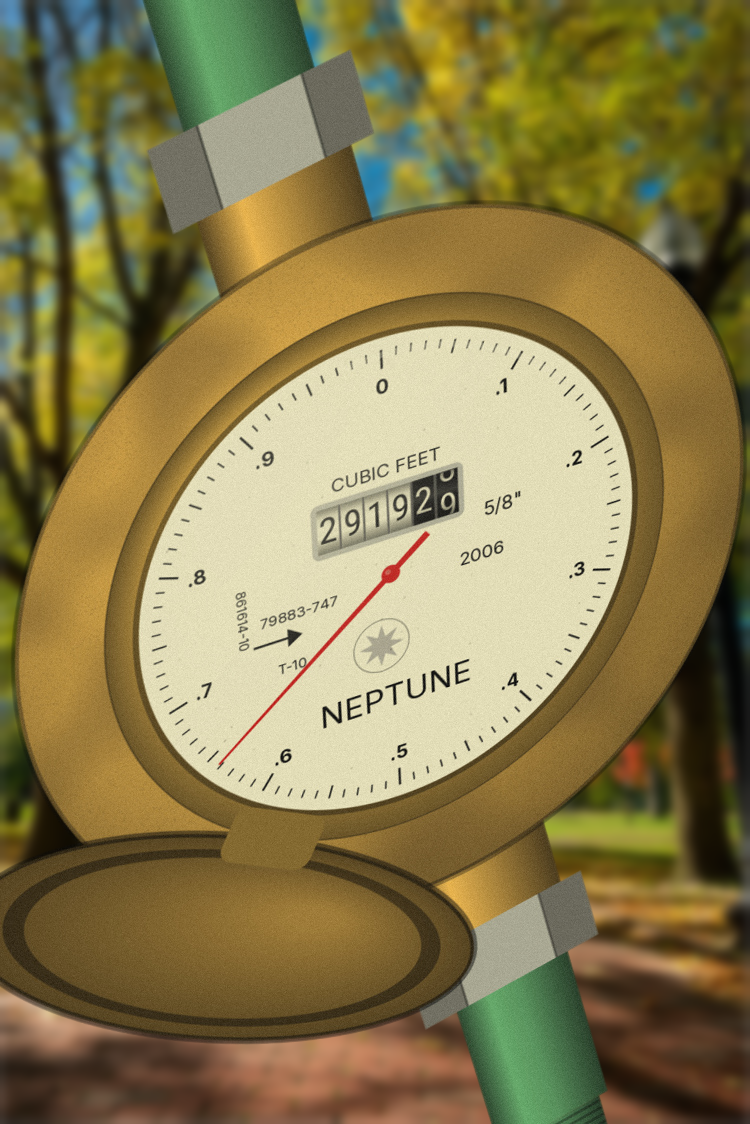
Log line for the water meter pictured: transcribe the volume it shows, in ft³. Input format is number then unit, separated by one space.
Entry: 291928.64 ft³
